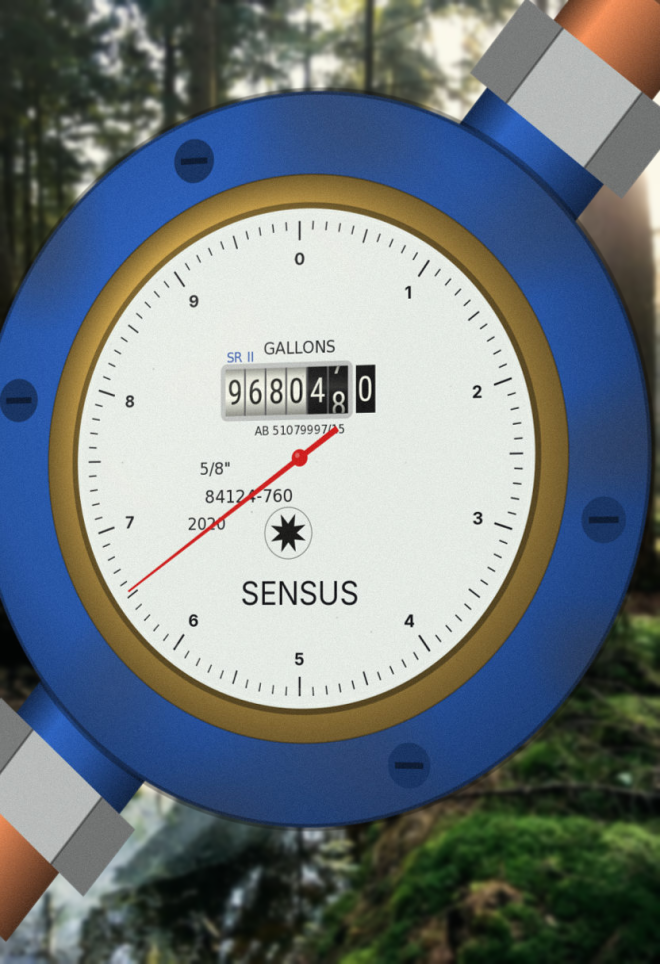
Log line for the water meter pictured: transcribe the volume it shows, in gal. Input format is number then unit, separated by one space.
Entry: 9680476.5 gal
